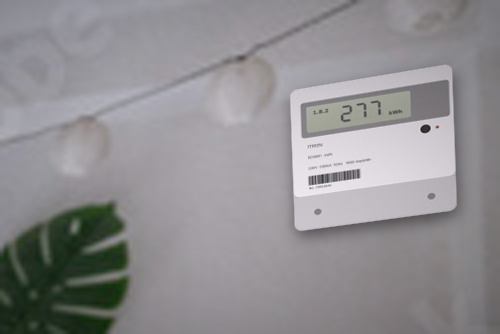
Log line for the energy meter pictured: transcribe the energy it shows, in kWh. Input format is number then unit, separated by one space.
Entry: 277 kWh
